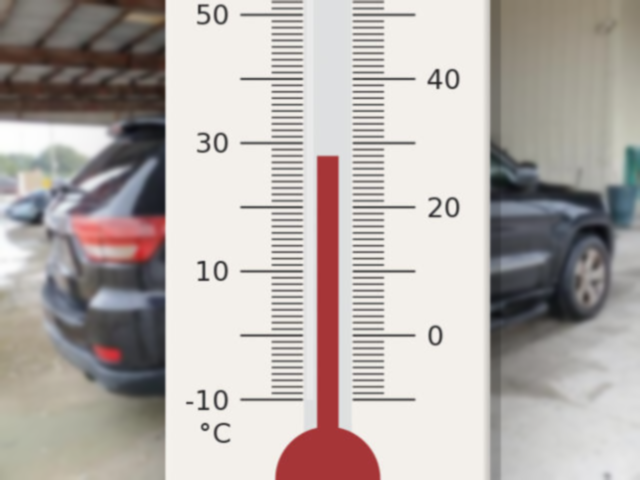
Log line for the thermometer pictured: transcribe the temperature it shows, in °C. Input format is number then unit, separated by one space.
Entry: 28 °C
